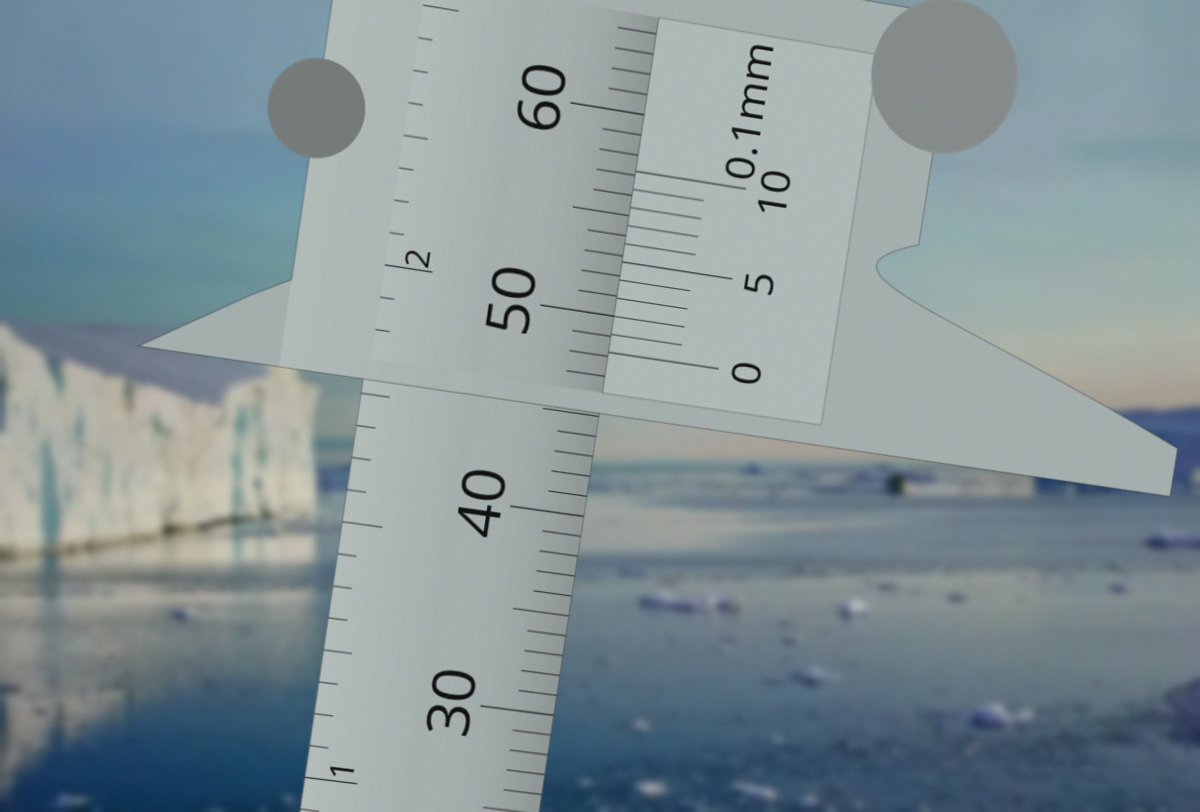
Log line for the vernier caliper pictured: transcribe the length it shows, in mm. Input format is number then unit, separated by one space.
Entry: 48.2 mm
